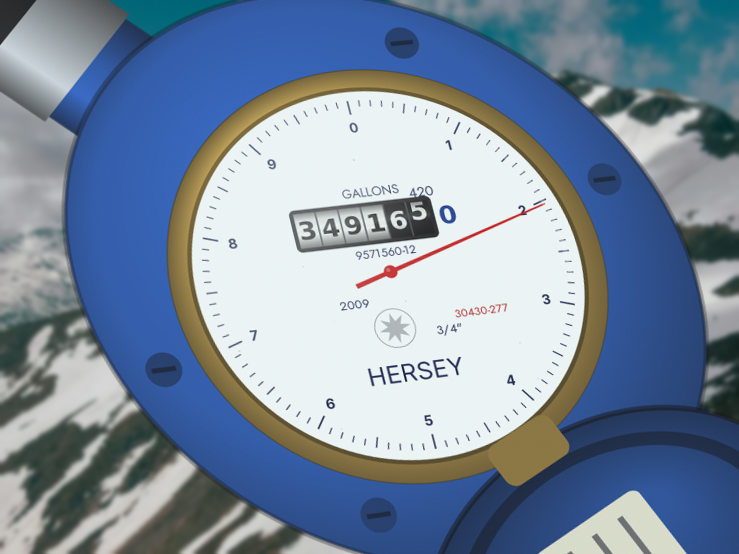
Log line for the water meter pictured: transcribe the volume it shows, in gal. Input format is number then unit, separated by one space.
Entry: 3491652.0 gal
